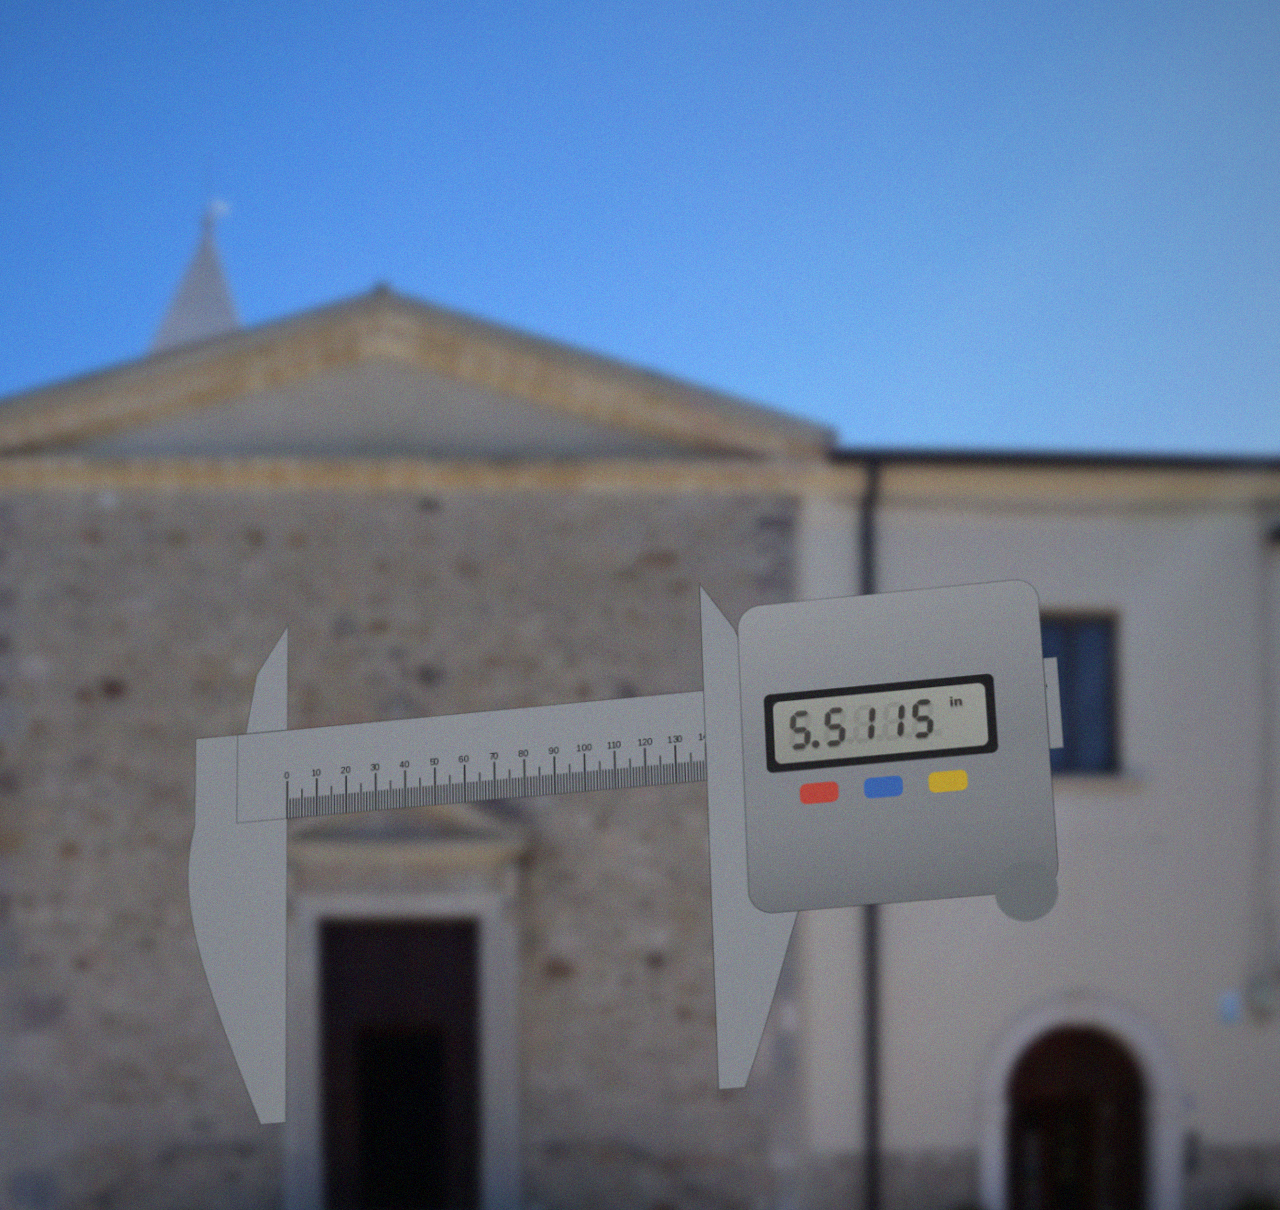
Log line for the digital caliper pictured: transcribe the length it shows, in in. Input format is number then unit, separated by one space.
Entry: 5.5115 in
